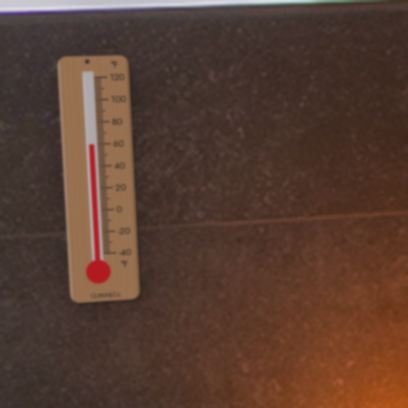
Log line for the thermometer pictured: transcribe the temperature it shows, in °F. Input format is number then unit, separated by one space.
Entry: 60 °F
